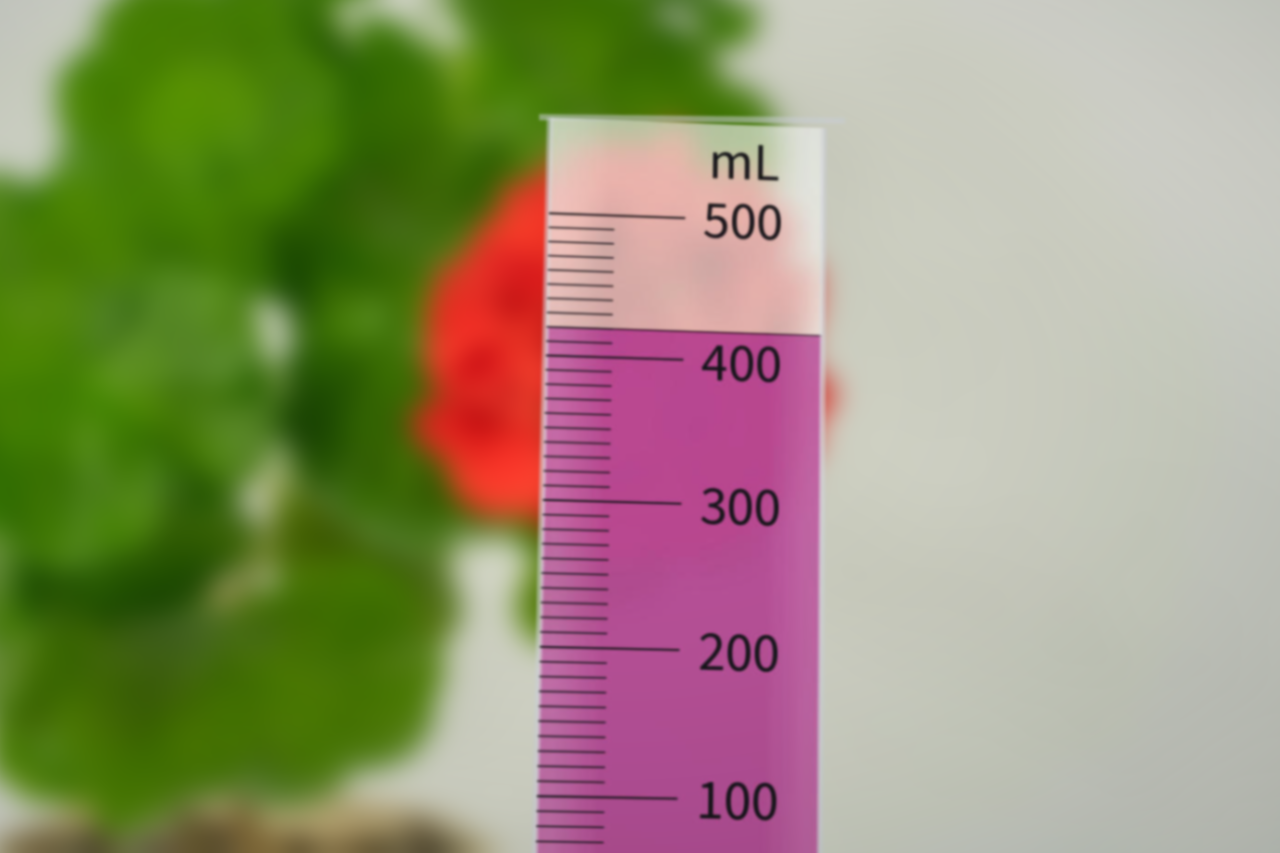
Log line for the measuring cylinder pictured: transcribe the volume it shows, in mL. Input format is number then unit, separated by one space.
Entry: 420 mL
